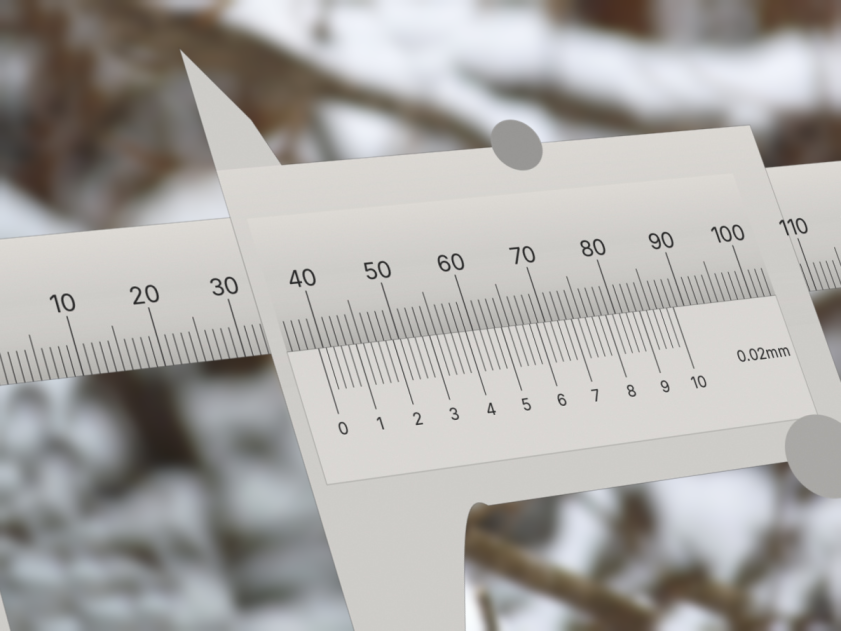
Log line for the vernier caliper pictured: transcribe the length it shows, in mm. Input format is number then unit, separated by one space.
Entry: 39.4 mm
